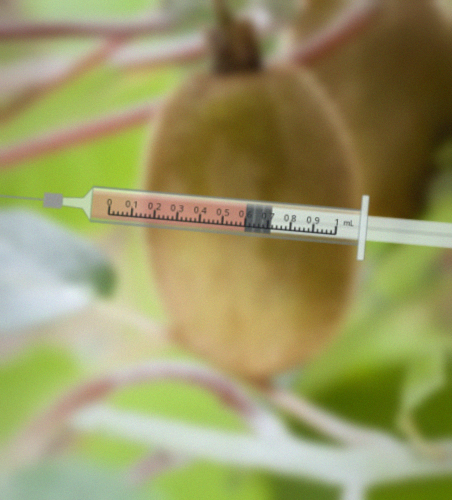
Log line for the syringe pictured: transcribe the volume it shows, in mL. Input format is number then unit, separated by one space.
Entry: 0.6 mL
